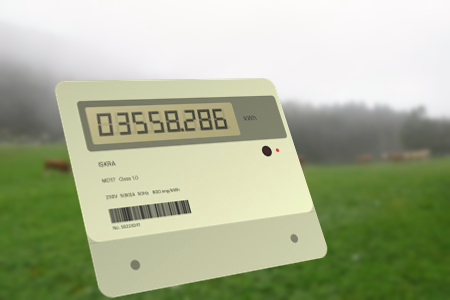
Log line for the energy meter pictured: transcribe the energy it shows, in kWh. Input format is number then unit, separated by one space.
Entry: 3558.286 kWh
